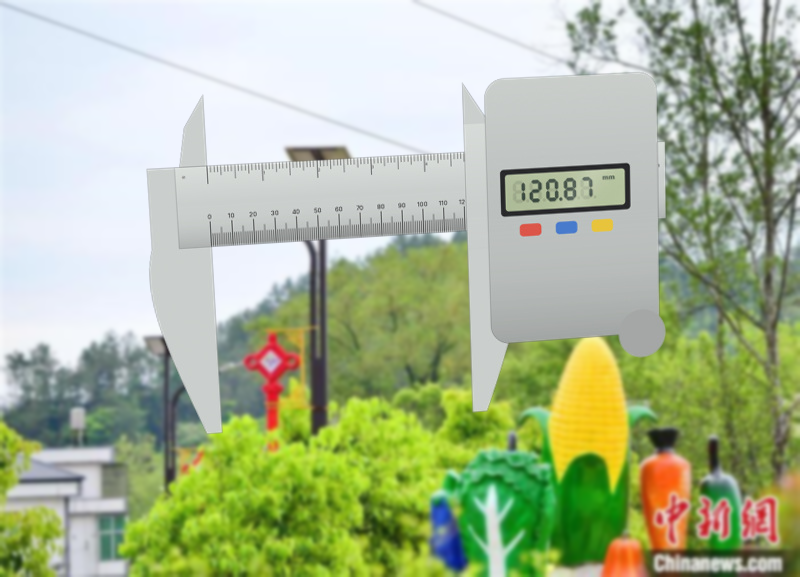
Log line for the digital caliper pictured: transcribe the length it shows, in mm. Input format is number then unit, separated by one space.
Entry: 120.87 mm
